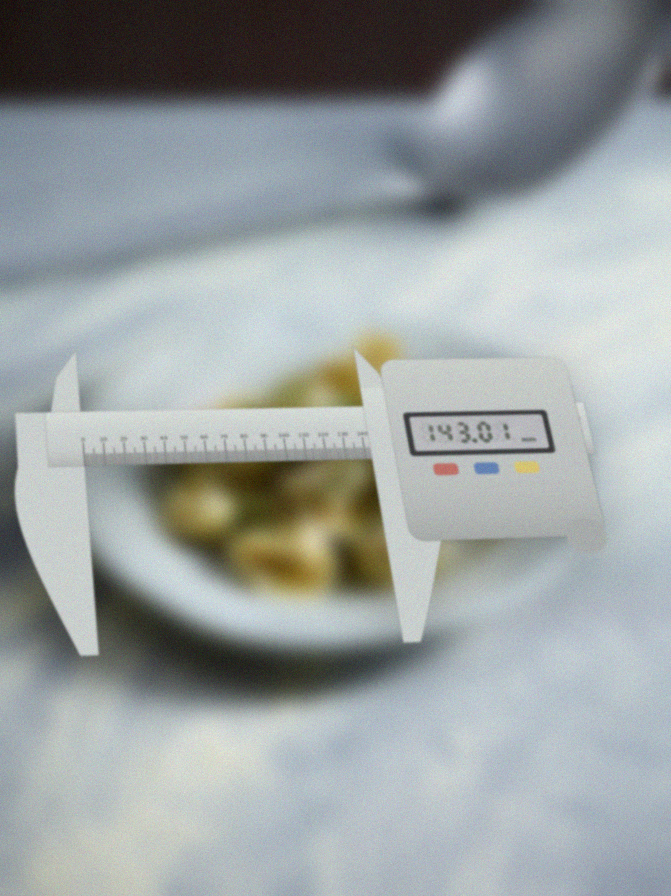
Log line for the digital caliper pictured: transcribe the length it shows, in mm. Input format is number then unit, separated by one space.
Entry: 143.01 mm
